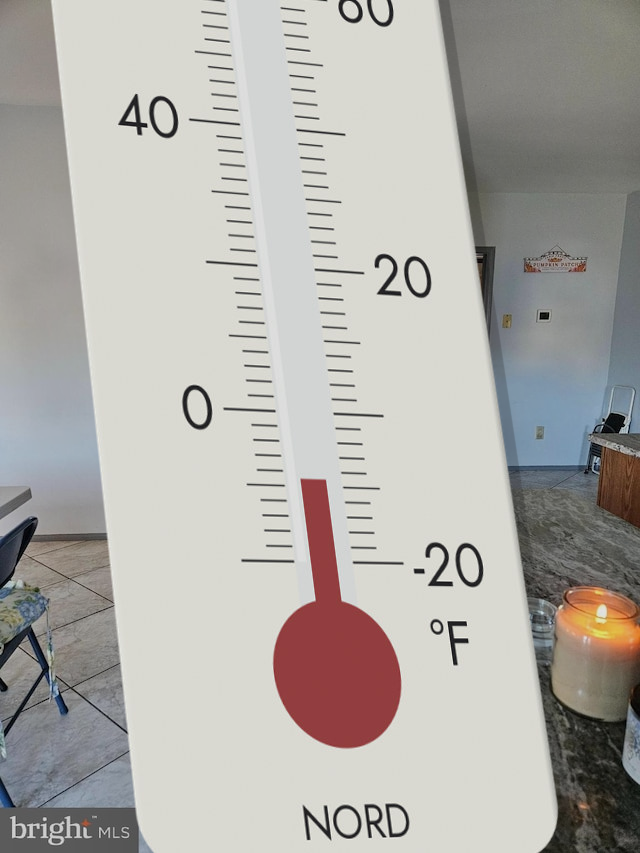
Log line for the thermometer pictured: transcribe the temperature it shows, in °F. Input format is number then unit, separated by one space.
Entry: -9 °F
